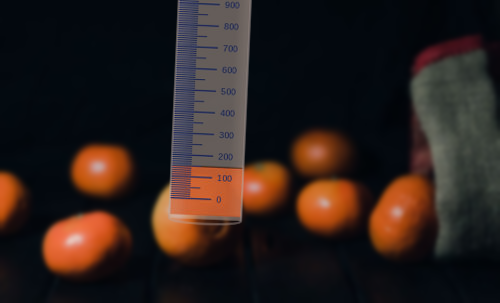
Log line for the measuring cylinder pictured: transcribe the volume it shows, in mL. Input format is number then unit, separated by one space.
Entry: 150 mL
